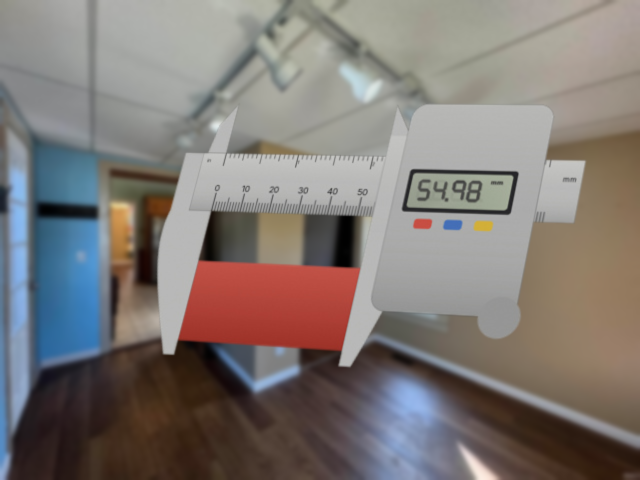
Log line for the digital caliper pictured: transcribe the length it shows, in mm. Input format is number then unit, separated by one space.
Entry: 54.98 mm
